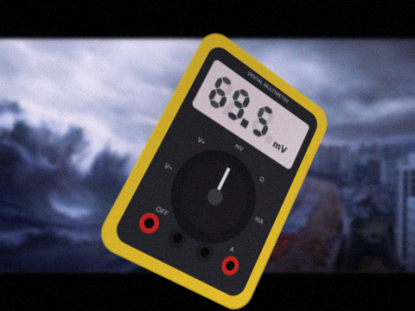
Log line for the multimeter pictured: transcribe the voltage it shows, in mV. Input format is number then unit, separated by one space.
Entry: 69.5 mV
